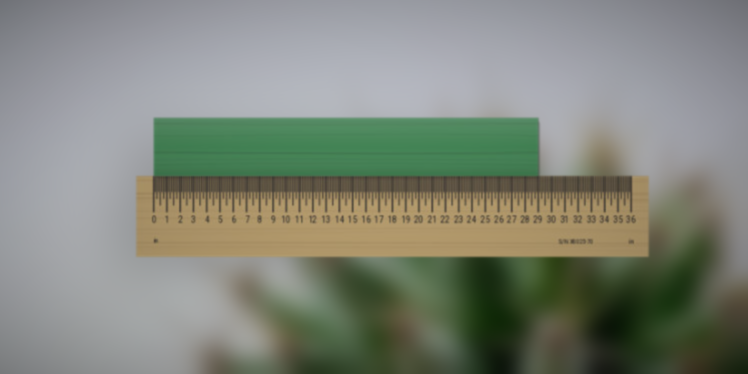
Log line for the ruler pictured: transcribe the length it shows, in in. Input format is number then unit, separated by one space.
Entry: 29 in
